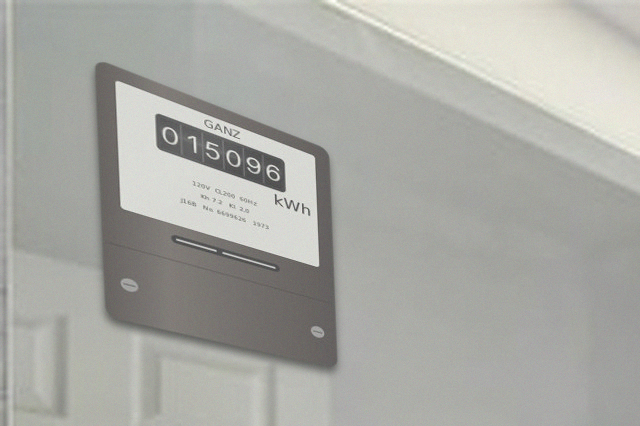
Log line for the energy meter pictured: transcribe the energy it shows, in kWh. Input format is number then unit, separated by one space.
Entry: 15096 kWh
